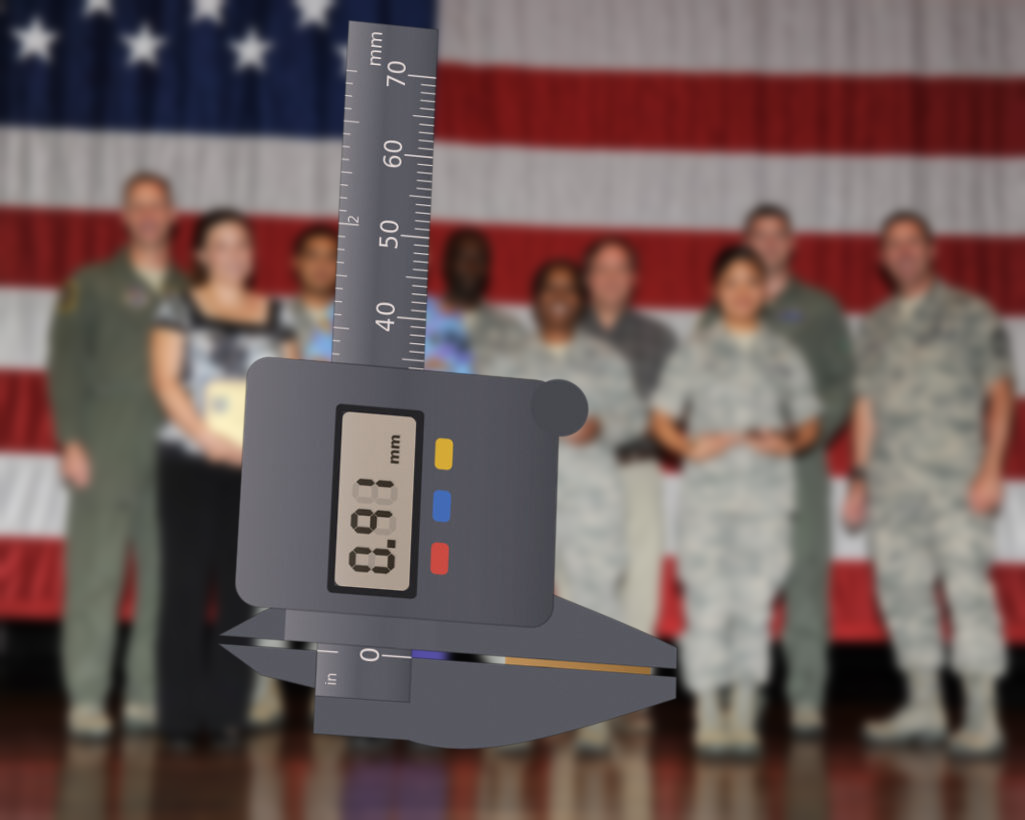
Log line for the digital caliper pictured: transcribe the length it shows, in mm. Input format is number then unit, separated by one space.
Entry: 0.91 mm
